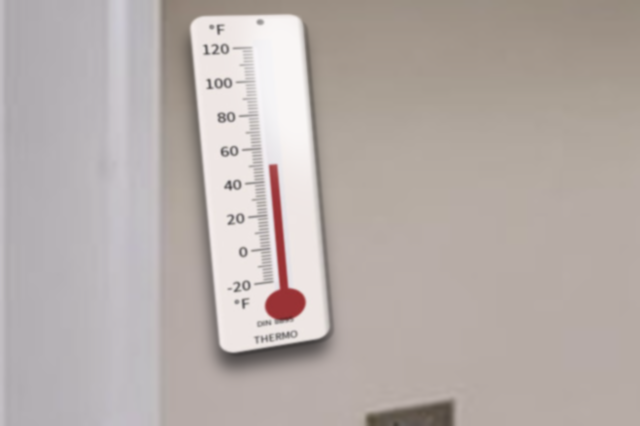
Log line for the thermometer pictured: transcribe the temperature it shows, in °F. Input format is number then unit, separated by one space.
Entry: 50 °F
